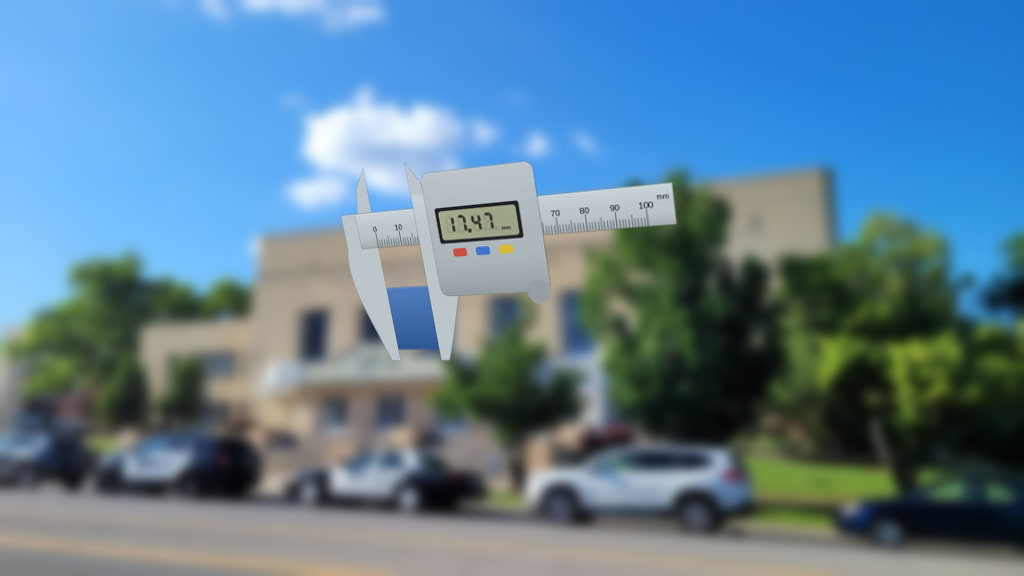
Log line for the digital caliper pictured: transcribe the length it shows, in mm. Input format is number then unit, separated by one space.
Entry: 17.47 mm
